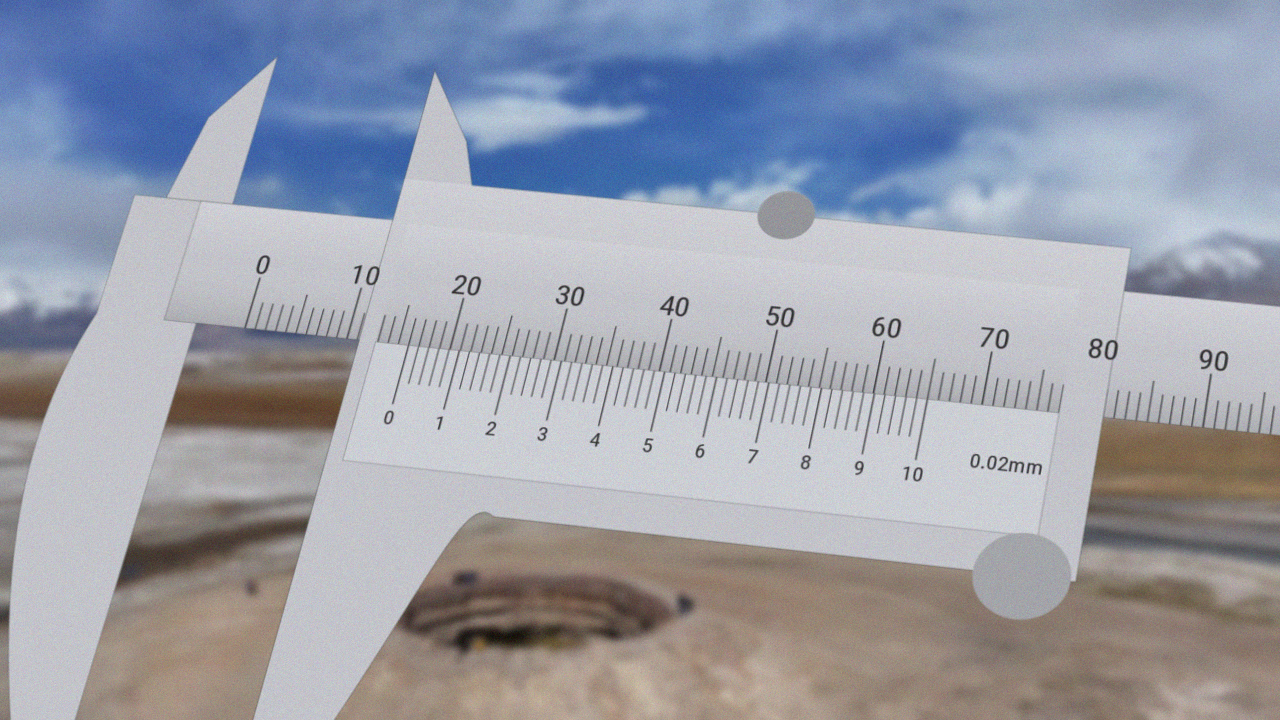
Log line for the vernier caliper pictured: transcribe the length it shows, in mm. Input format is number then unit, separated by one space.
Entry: 16.0 mm
